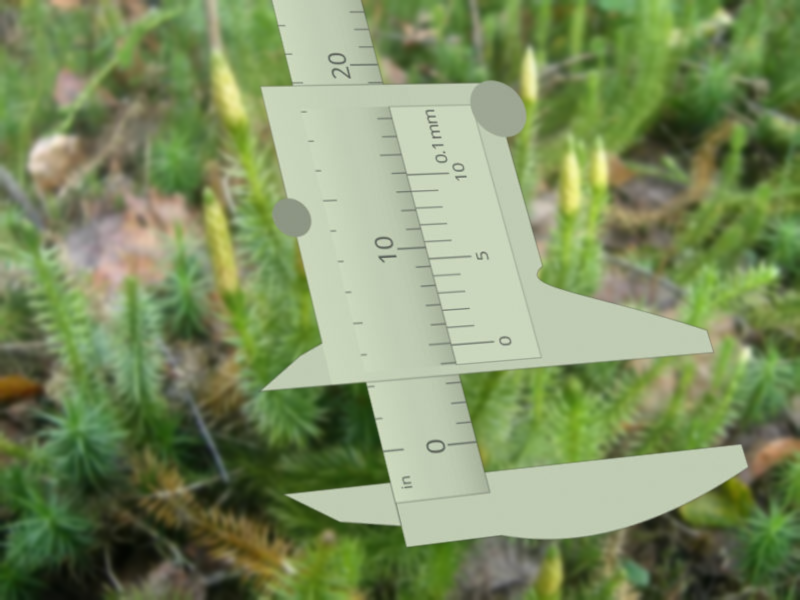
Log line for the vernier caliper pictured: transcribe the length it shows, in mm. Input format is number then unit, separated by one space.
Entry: 4.9 mm
